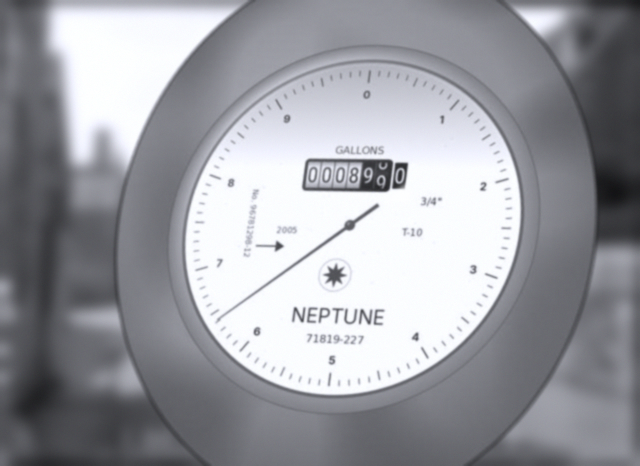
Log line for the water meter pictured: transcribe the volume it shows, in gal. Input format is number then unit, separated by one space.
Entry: 8986.4 gal
